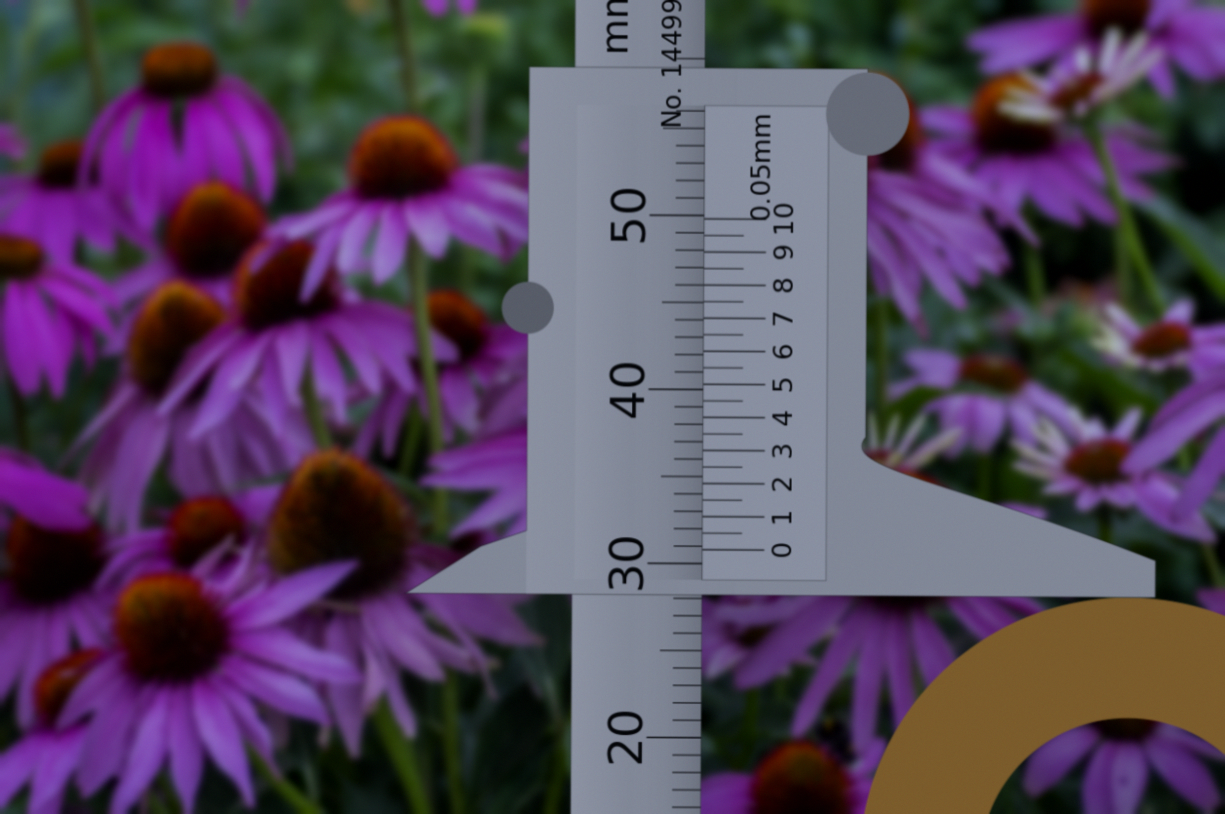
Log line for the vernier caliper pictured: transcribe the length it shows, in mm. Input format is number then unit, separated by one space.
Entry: 30.8 mm
